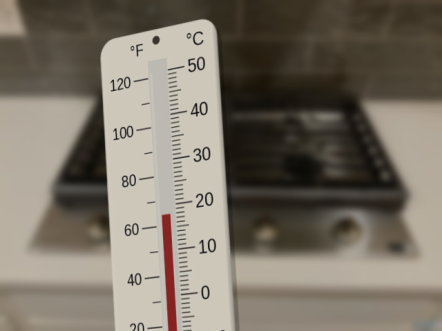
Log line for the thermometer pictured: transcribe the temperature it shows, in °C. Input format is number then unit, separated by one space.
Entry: 18 °C
